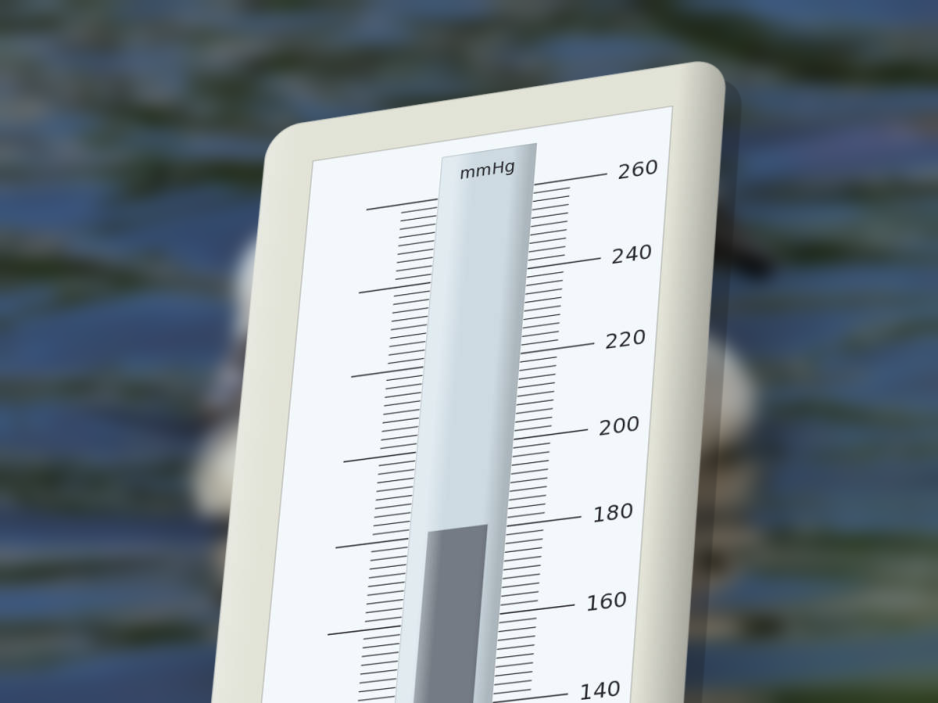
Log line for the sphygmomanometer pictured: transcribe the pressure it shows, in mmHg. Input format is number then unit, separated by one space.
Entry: 181 mmHg
